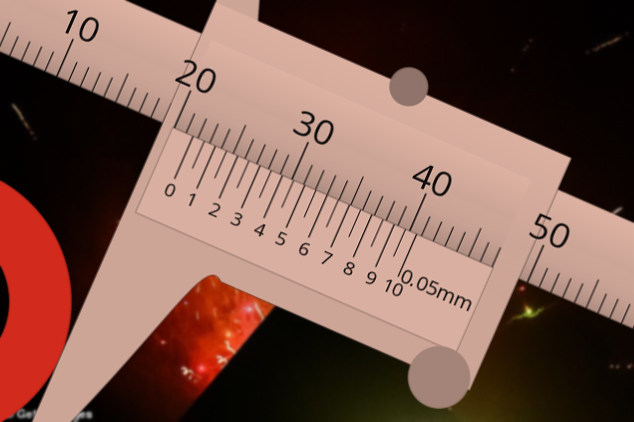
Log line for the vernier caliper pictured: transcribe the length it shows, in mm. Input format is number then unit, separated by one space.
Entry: 21.6 mm
